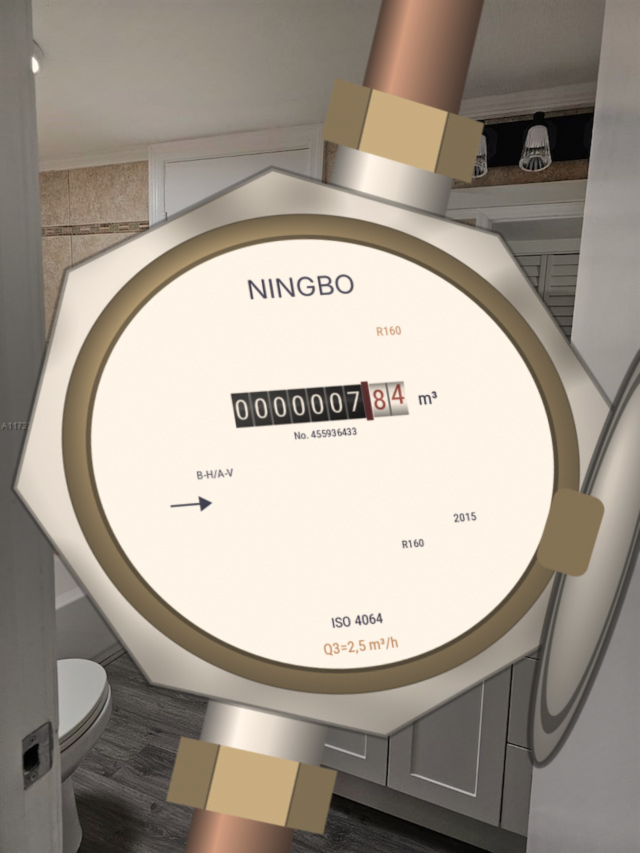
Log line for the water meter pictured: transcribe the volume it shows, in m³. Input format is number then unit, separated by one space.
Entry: 7.84 m³
